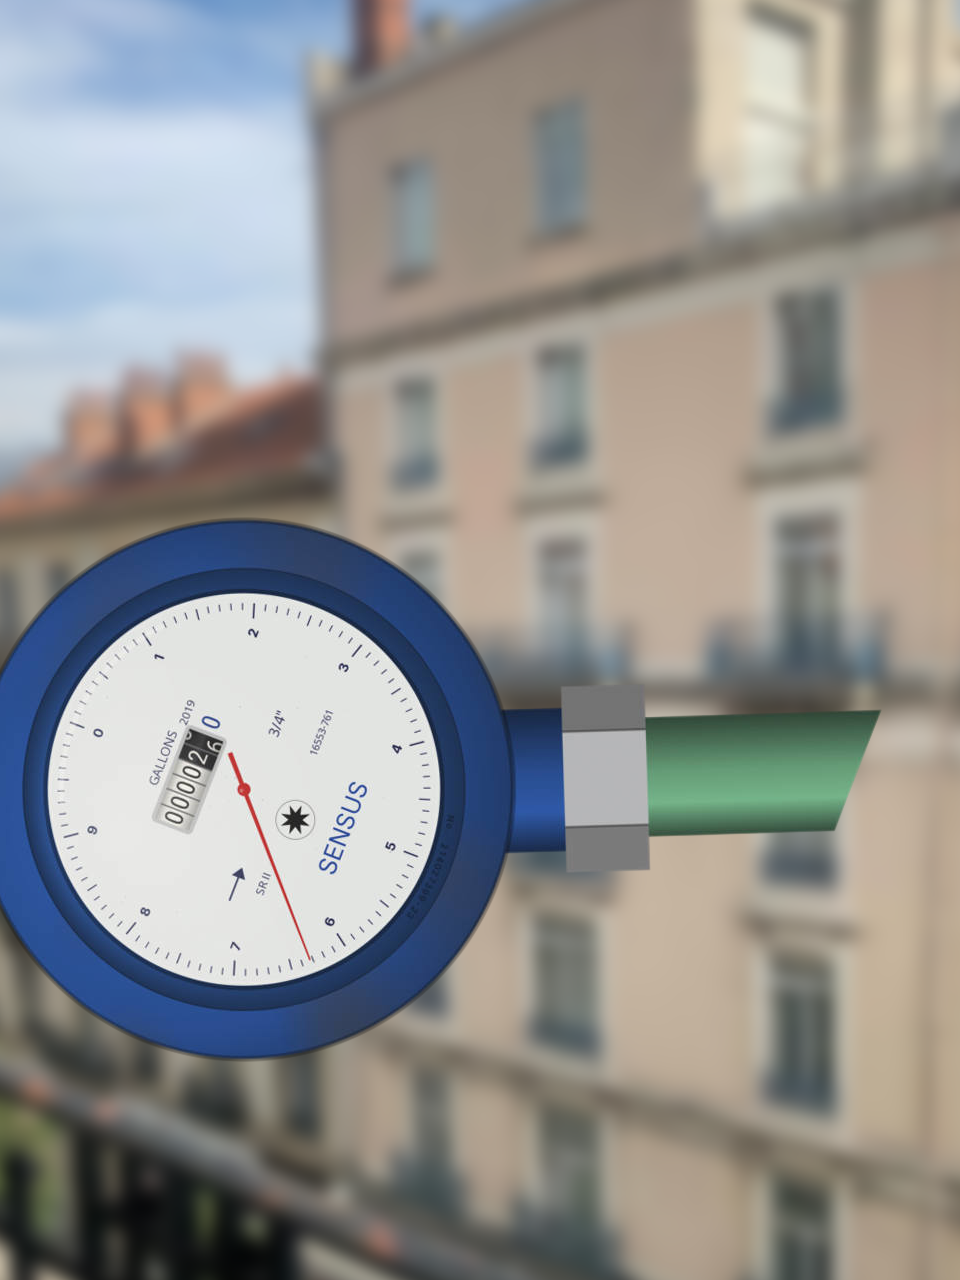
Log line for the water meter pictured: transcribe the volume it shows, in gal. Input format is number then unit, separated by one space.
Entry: 256.3 gal
